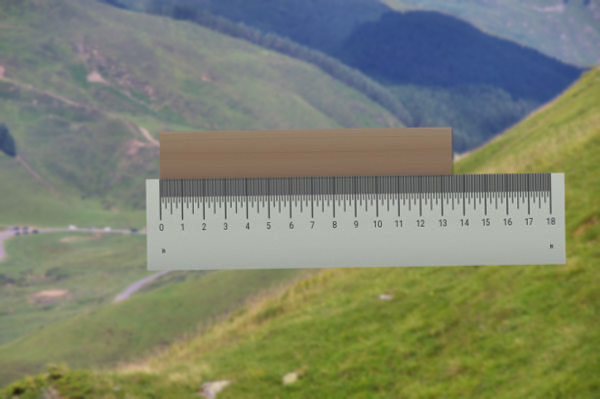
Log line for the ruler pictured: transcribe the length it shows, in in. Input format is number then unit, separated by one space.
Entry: 13.5 in
